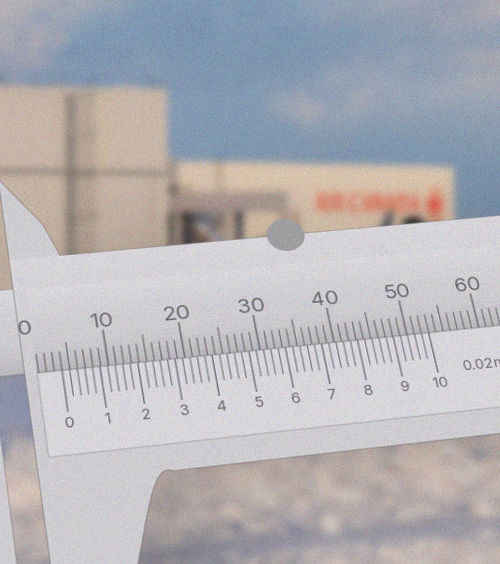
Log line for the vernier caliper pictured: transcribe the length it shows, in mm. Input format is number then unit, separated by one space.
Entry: 4.0 mm
